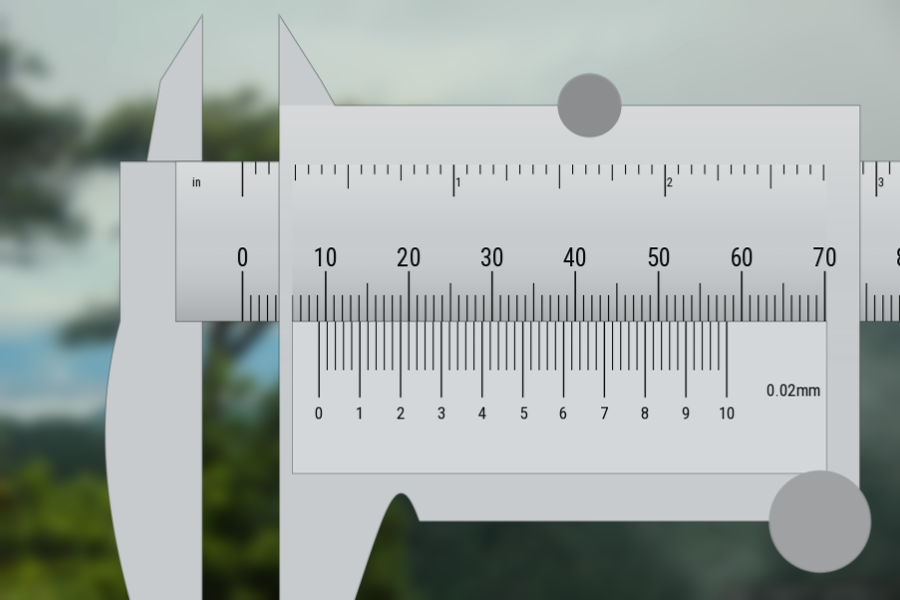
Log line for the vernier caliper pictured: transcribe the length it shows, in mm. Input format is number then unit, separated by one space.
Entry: 9.2 mm
